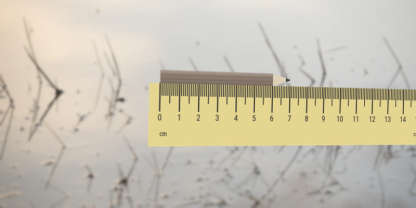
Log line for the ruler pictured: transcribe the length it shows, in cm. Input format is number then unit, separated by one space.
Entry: 7 cm
